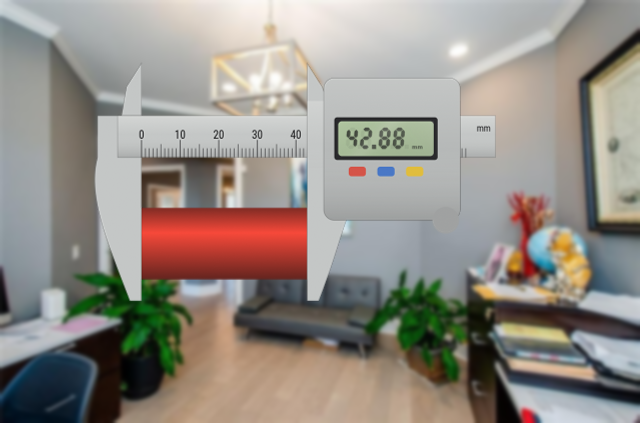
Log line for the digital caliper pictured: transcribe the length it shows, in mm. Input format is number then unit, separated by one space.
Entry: 42.88 mm
